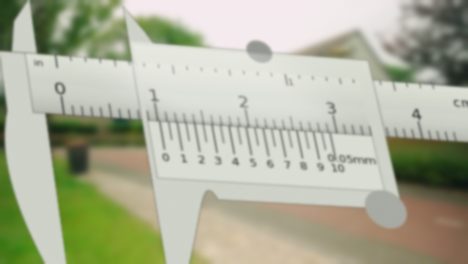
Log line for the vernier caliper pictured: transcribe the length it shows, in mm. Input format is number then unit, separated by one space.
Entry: 10.2 mm
